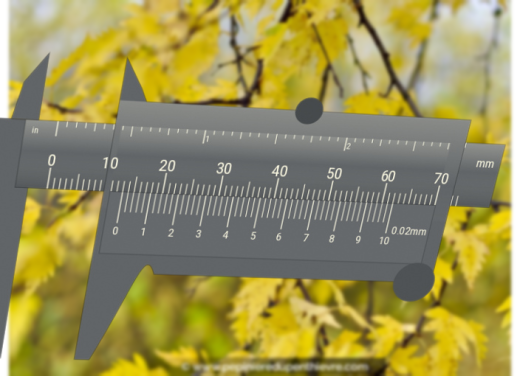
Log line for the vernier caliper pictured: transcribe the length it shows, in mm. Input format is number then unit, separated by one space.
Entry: 13.0 mm
